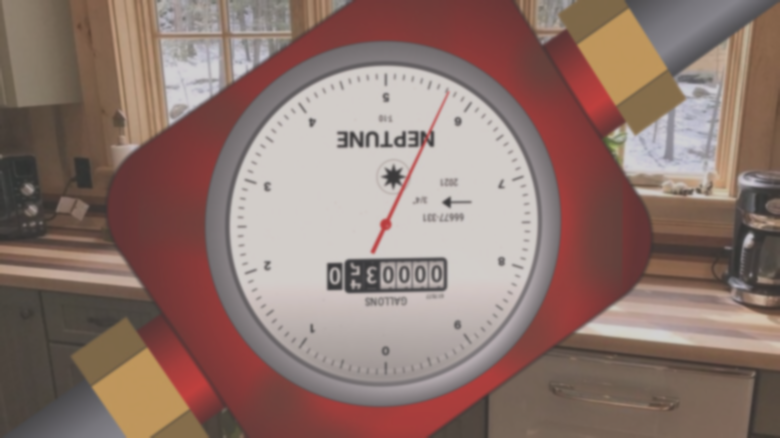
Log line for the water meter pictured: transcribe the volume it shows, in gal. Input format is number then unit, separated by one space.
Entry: 345.7 gal
